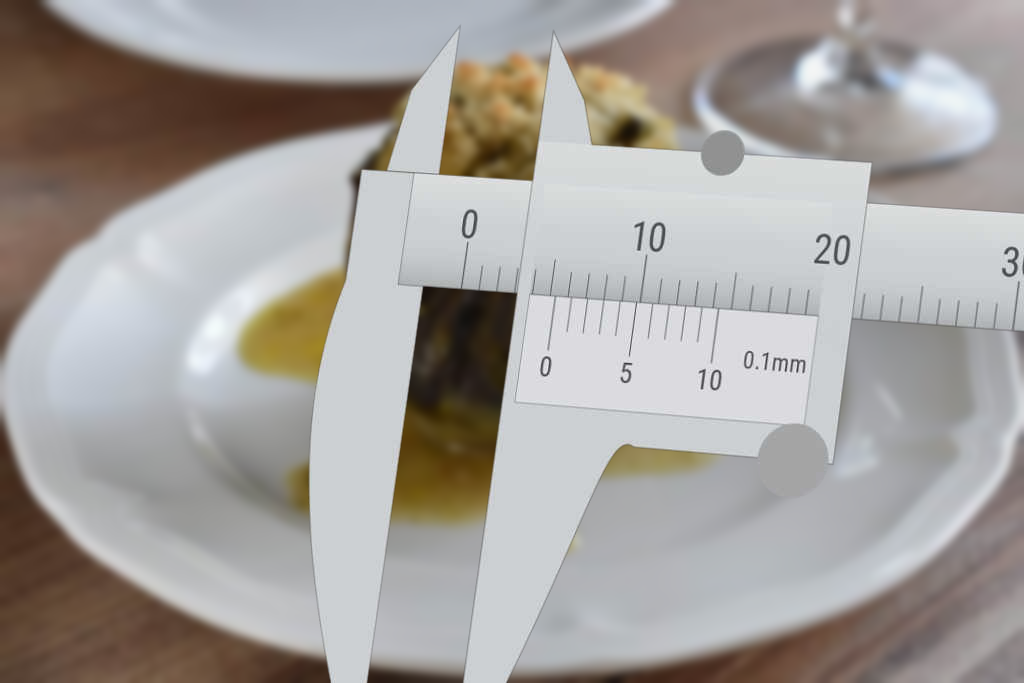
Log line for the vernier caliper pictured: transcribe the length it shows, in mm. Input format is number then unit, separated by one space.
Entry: 5.3 mm
